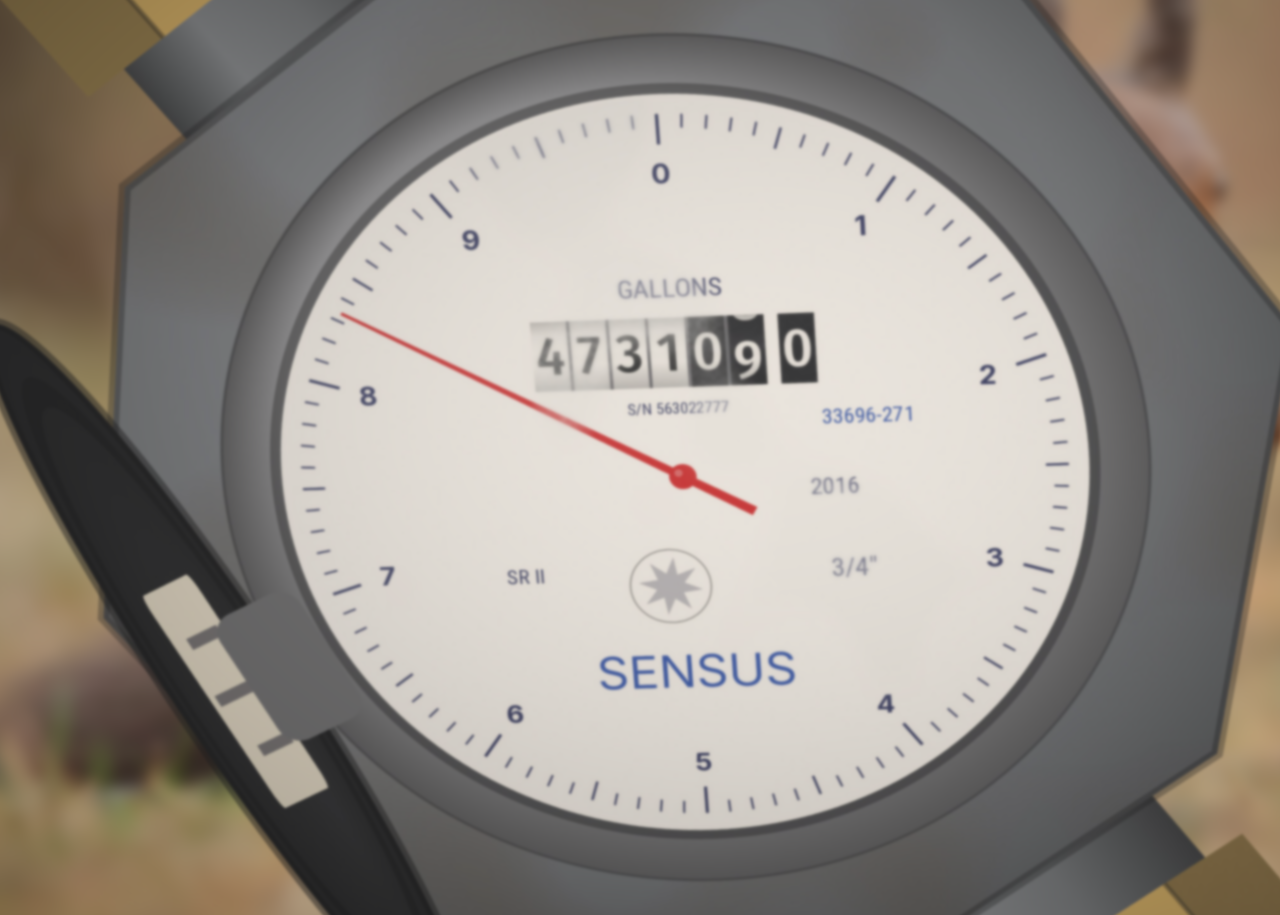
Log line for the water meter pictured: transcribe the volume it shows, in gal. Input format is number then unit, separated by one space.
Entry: 4731088.3 gal
